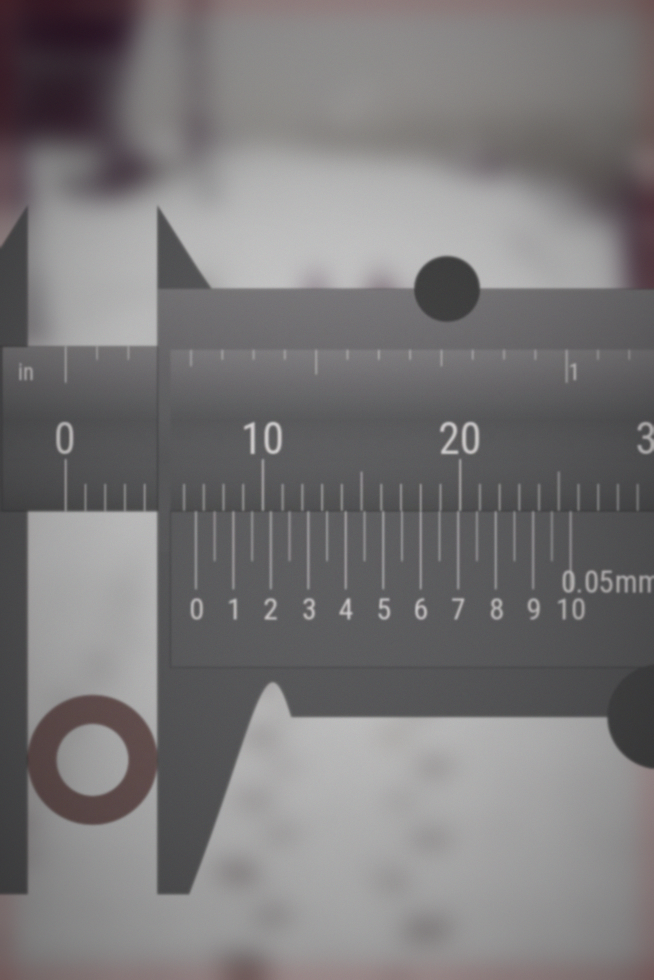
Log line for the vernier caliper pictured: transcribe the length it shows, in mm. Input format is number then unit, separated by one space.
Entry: 6.6 mm
